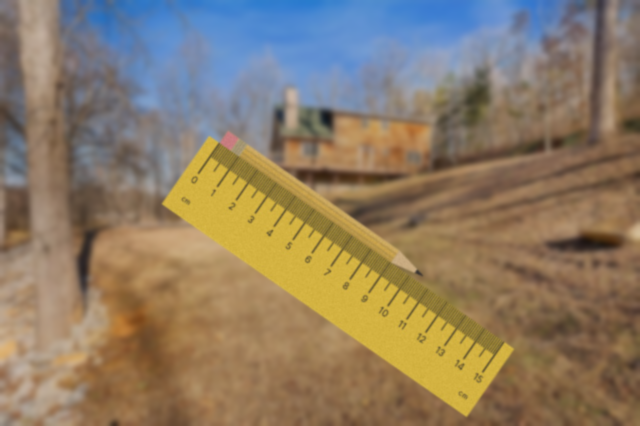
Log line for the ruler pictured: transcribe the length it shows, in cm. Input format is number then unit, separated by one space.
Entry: 10.5 cm
